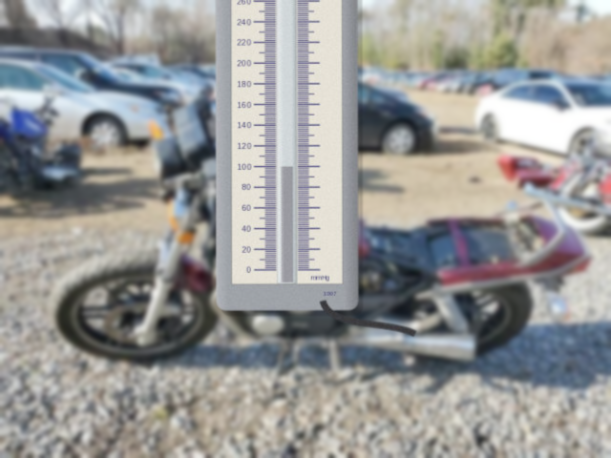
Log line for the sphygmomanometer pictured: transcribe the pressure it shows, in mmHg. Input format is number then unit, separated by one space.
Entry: 100 mmHg
